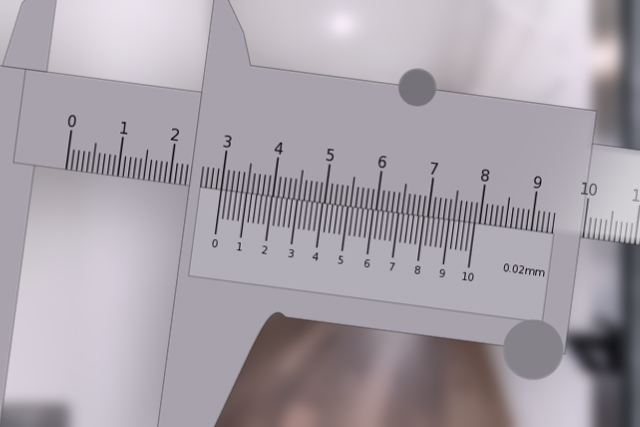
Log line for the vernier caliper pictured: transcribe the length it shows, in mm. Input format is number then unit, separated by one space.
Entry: 30.0 mm
